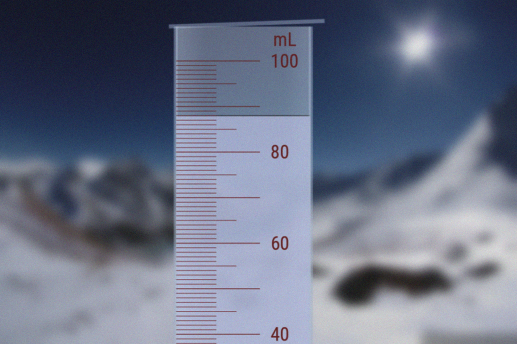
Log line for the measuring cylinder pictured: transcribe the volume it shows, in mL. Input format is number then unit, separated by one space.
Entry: 88 mL
